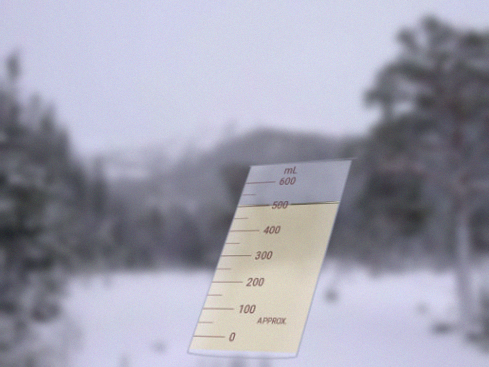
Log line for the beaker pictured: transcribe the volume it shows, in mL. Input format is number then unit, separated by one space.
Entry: 500 mL
